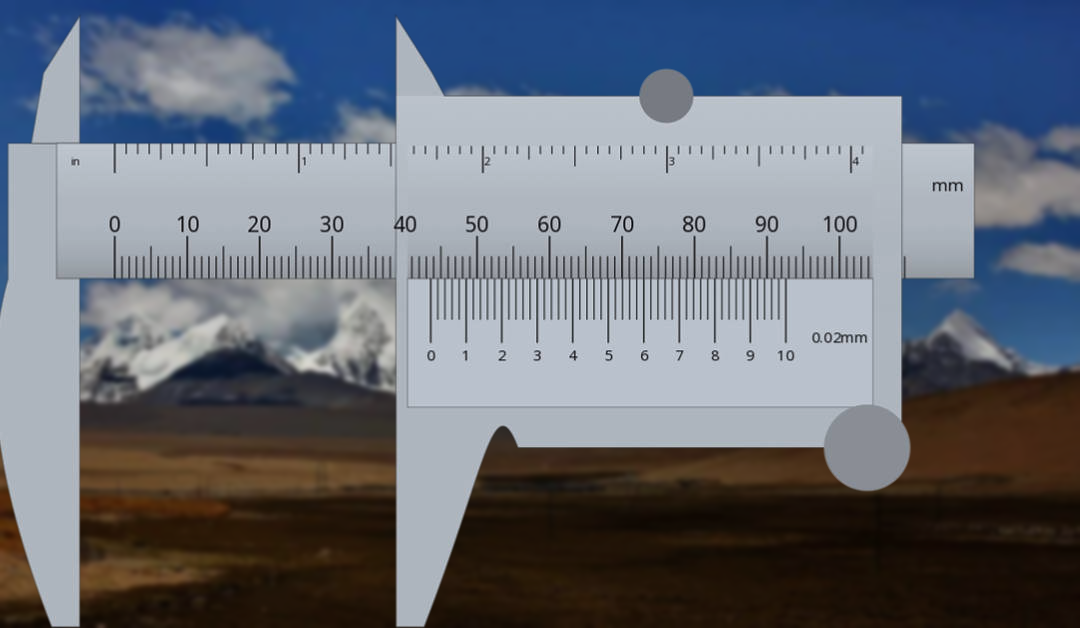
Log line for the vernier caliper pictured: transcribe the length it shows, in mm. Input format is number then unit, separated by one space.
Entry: 43.6 mm
